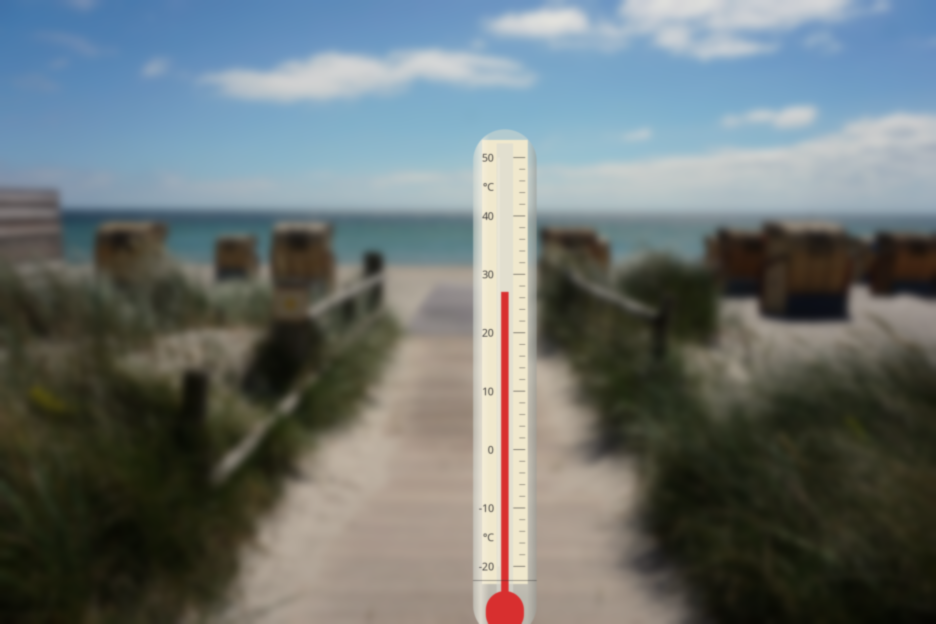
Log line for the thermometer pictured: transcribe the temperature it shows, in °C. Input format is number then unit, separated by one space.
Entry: 27 °C
